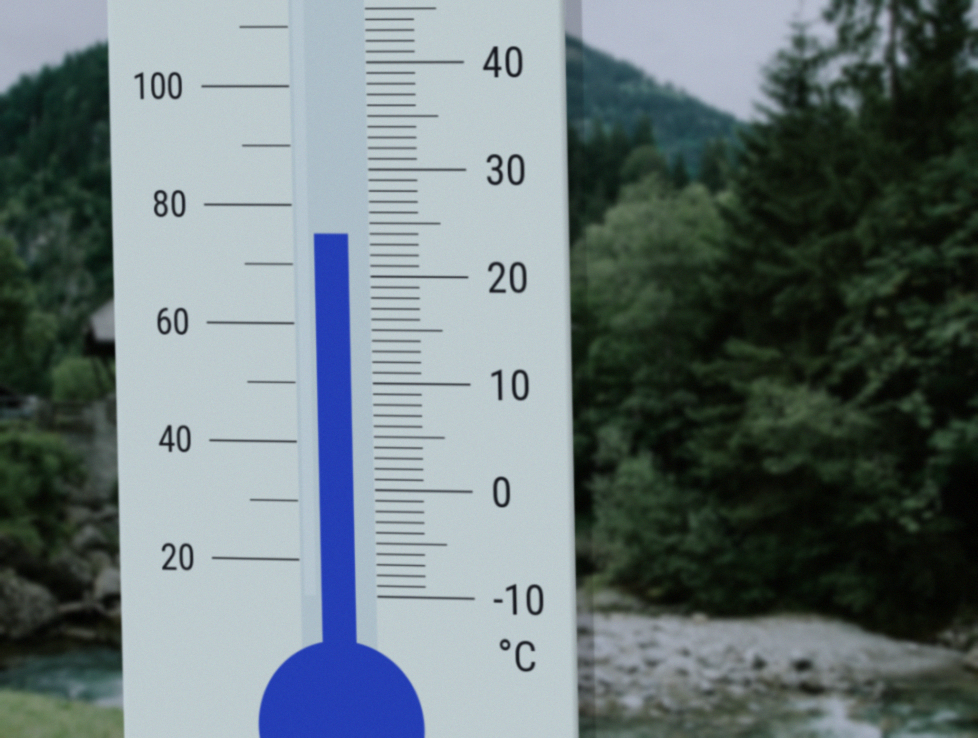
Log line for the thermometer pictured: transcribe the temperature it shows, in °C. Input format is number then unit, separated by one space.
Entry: 24 °C
